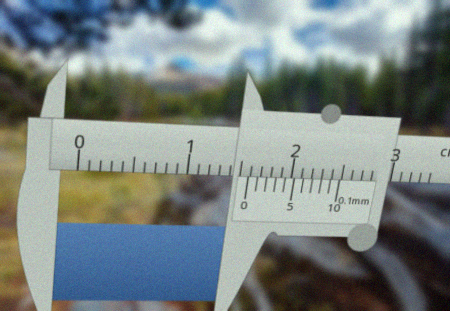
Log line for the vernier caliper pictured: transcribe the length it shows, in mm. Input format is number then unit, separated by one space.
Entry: 15.8 mm
